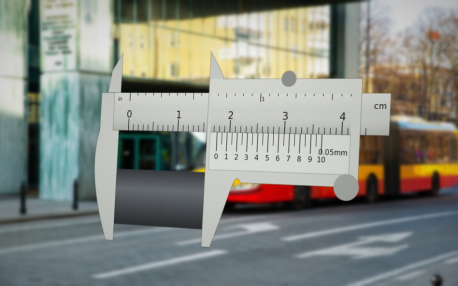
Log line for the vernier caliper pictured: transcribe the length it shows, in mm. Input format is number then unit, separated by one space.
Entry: 17.6 mm
